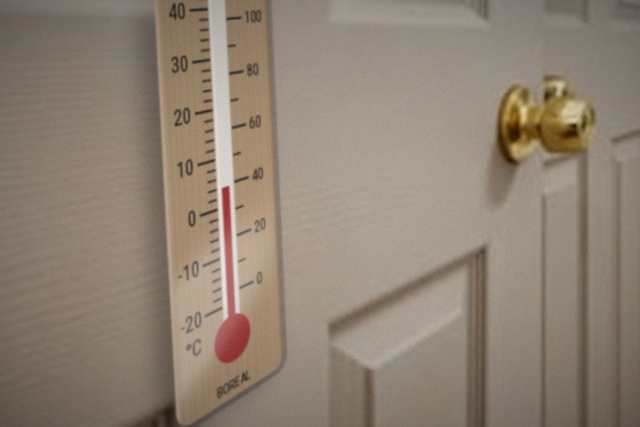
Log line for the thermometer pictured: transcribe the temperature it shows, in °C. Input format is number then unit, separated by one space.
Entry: 4 °C
